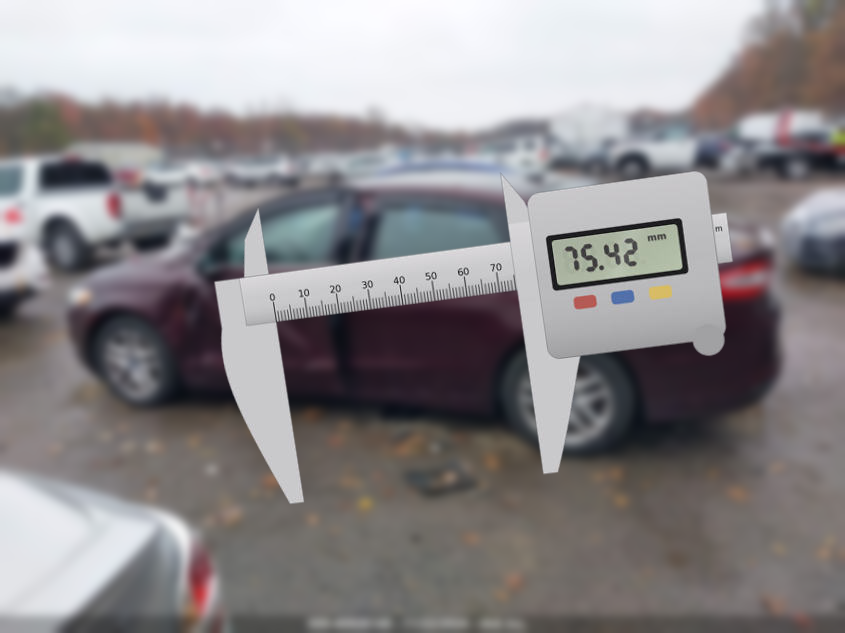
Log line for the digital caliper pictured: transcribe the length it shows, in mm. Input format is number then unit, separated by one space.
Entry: 75.42 mm
